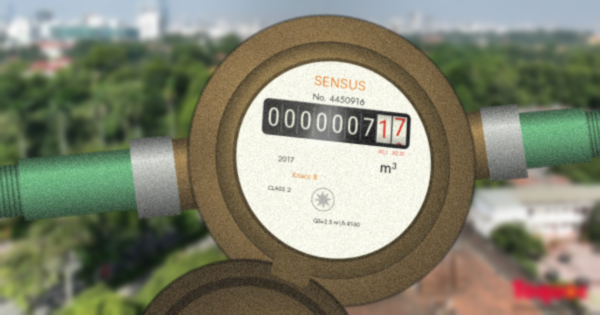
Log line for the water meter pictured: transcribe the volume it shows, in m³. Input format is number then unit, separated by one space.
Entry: 7.17 m³
